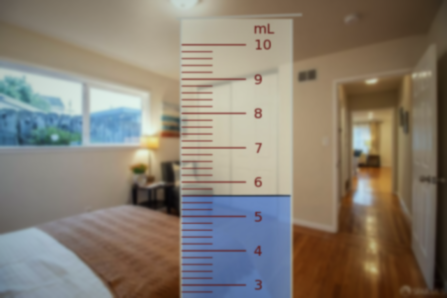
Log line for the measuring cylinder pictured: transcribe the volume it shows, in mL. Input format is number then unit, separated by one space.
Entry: 5.6 mL
